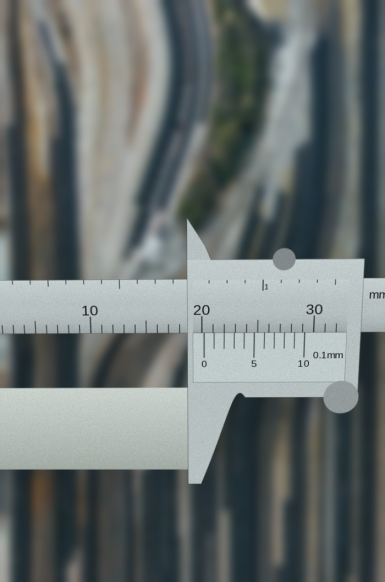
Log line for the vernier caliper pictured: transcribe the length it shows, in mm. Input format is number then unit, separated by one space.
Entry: 20.2 mm
